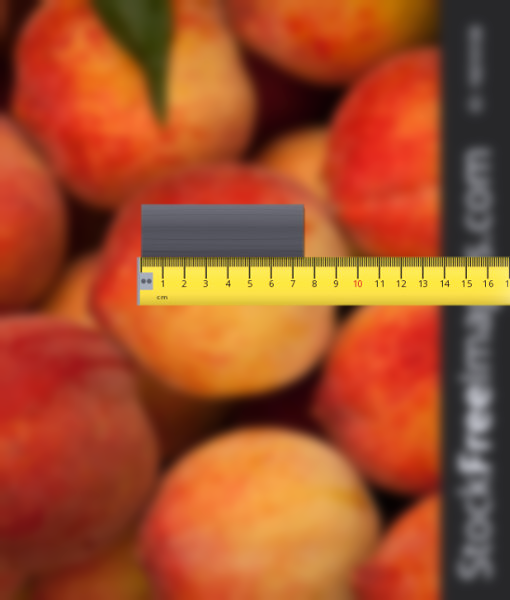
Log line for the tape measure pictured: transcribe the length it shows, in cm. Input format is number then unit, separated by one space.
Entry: 7.5 cm
